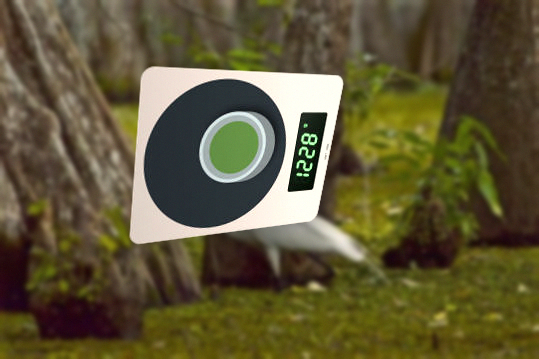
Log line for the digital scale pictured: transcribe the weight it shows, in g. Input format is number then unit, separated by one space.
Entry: 1228 g
